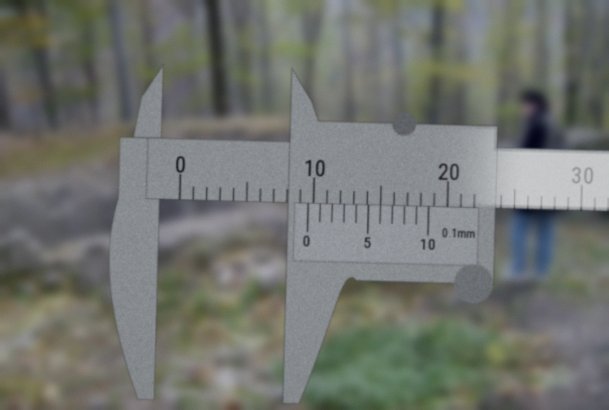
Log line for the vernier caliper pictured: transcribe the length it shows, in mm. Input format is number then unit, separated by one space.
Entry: 9.6 mm
